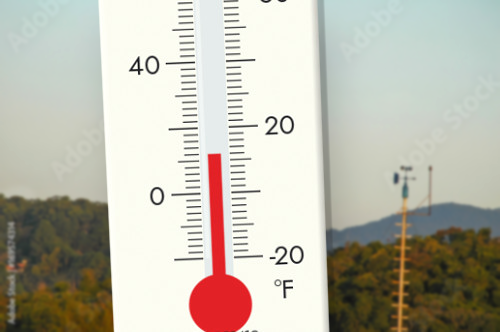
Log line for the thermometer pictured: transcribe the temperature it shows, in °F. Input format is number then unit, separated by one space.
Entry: 12 °F
